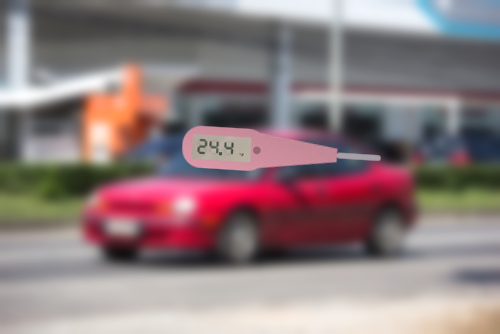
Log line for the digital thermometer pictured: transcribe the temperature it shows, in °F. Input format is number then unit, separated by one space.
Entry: 24.4 °F
